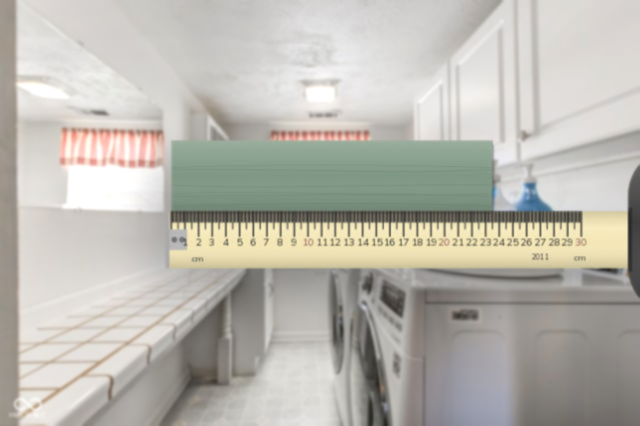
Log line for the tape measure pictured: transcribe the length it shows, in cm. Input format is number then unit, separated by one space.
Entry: 23.5 cm
